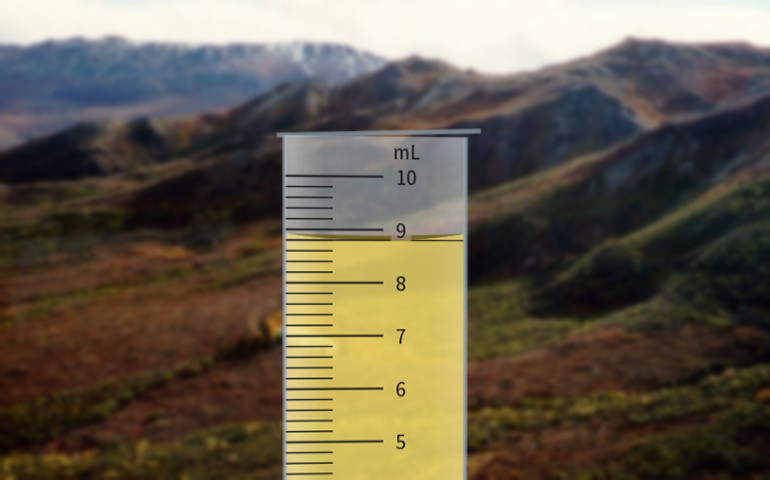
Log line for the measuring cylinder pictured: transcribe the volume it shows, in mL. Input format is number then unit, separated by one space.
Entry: 8.8 mL
